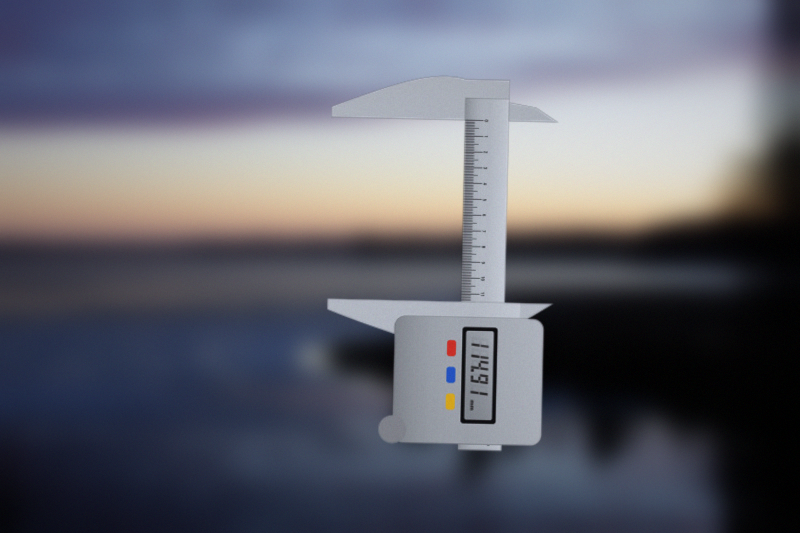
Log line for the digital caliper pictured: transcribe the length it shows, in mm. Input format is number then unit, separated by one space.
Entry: 114.91 mm
